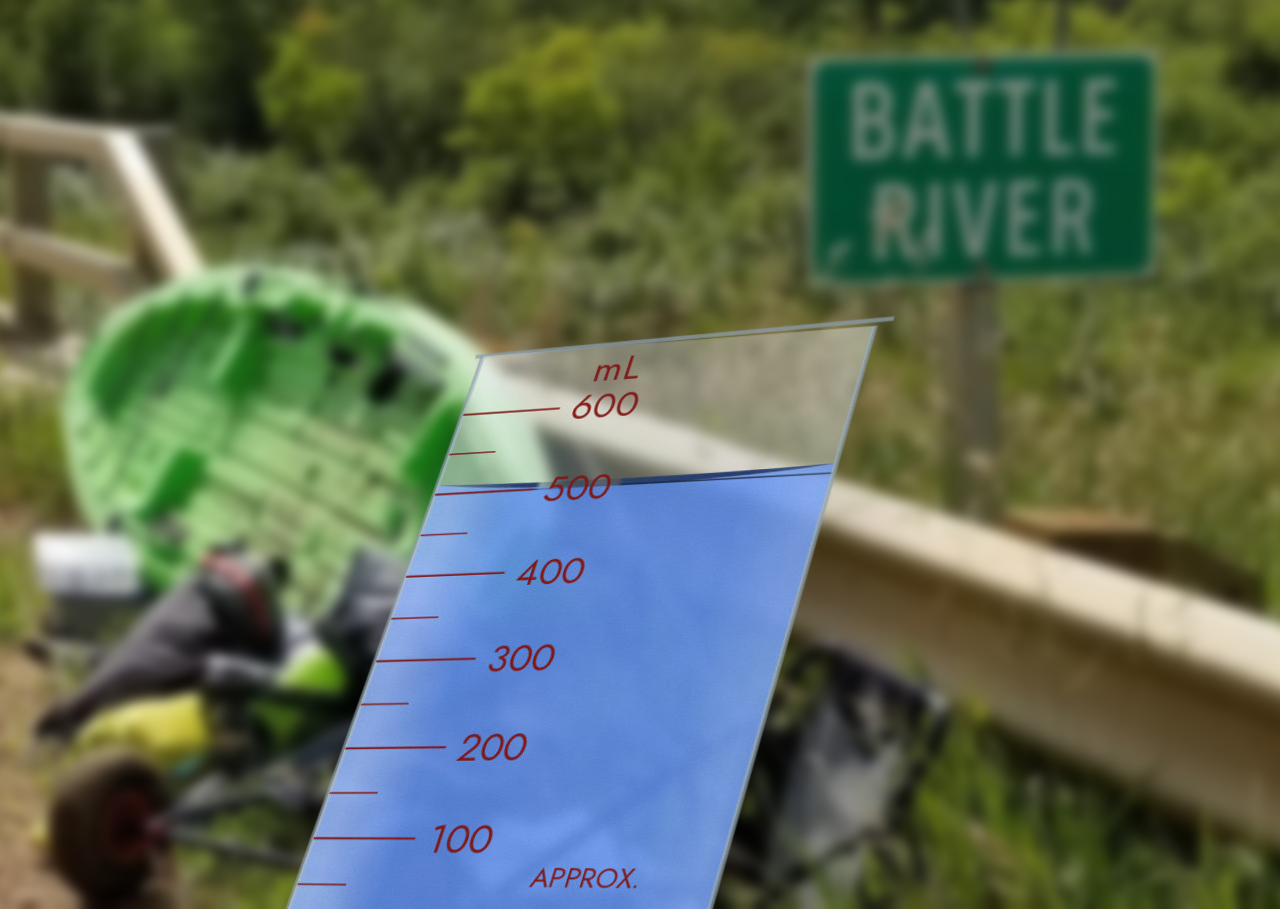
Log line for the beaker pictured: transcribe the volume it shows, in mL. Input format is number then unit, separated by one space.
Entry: 500 mL
